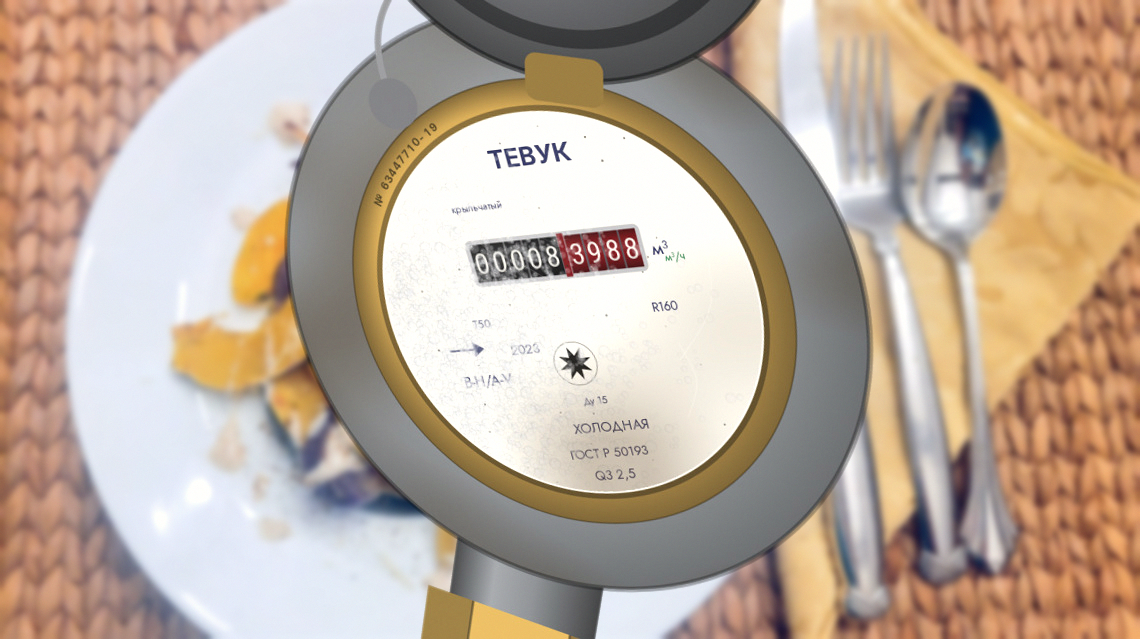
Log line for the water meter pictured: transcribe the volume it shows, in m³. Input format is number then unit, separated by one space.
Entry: 8.3988 m³
